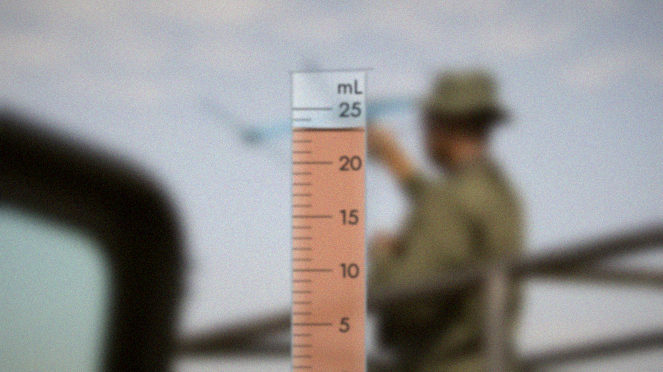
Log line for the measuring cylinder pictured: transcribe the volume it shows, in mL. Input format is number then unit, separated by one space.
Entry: 23 mL
